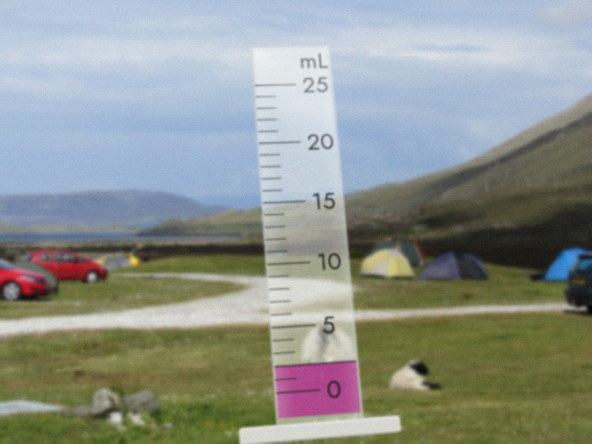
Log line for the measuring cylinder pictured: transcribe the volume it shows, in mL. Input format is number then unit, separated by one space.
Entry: 2 mL
